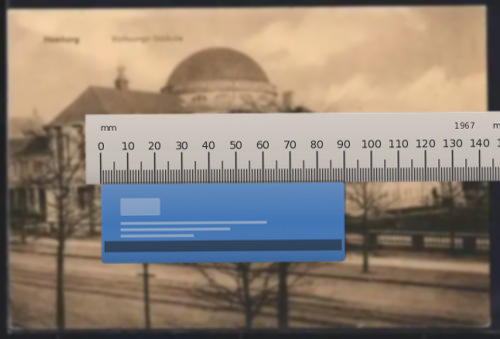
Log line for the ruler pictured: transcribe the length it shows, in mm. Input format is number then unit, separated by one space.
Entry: 90 mm
